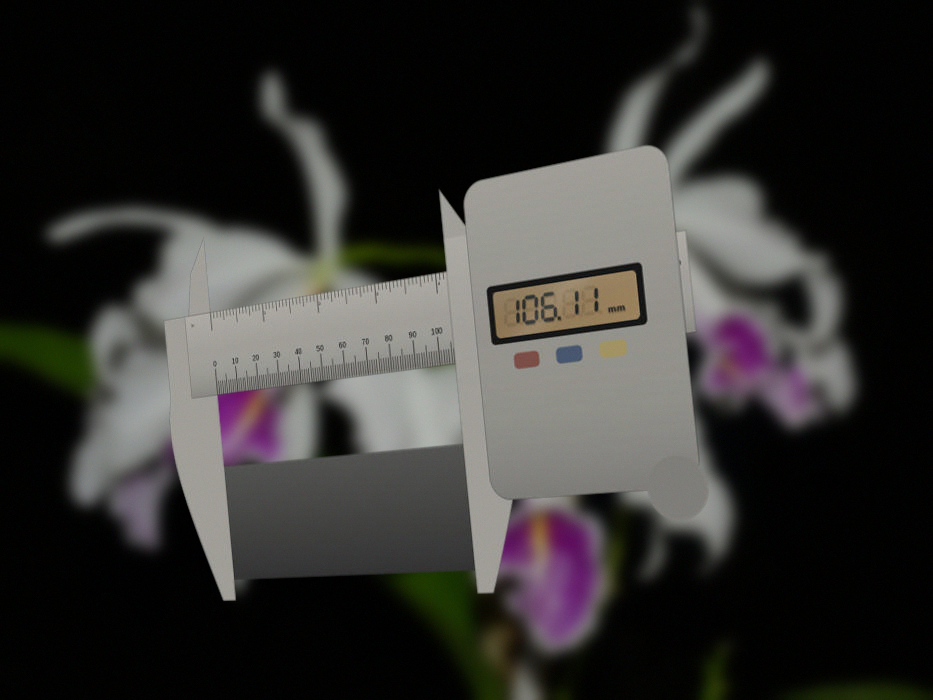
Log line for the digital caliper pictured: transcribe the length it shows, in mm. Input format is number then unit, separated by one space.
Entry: 106.11 mm
